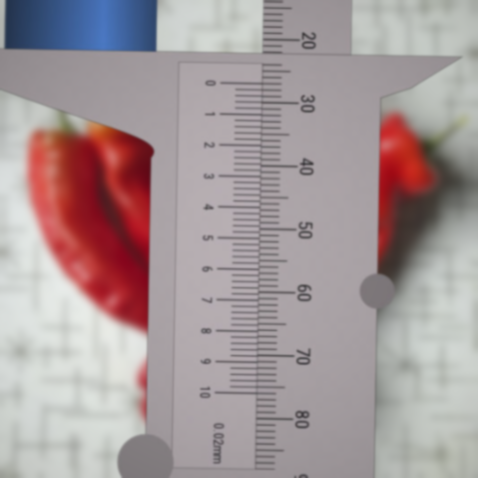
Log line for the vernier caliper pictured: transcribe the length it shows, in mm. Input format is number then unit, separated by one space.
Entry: 27.0 mm
